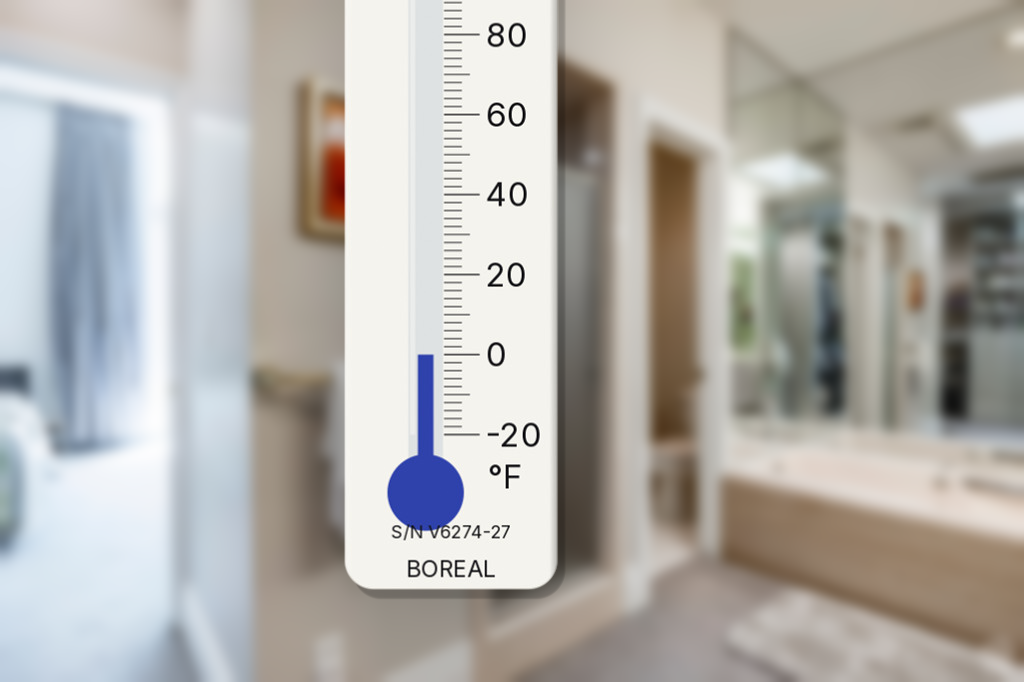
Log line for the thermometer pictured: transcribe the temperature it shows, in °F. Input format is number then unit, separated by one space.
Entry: 0 °F
